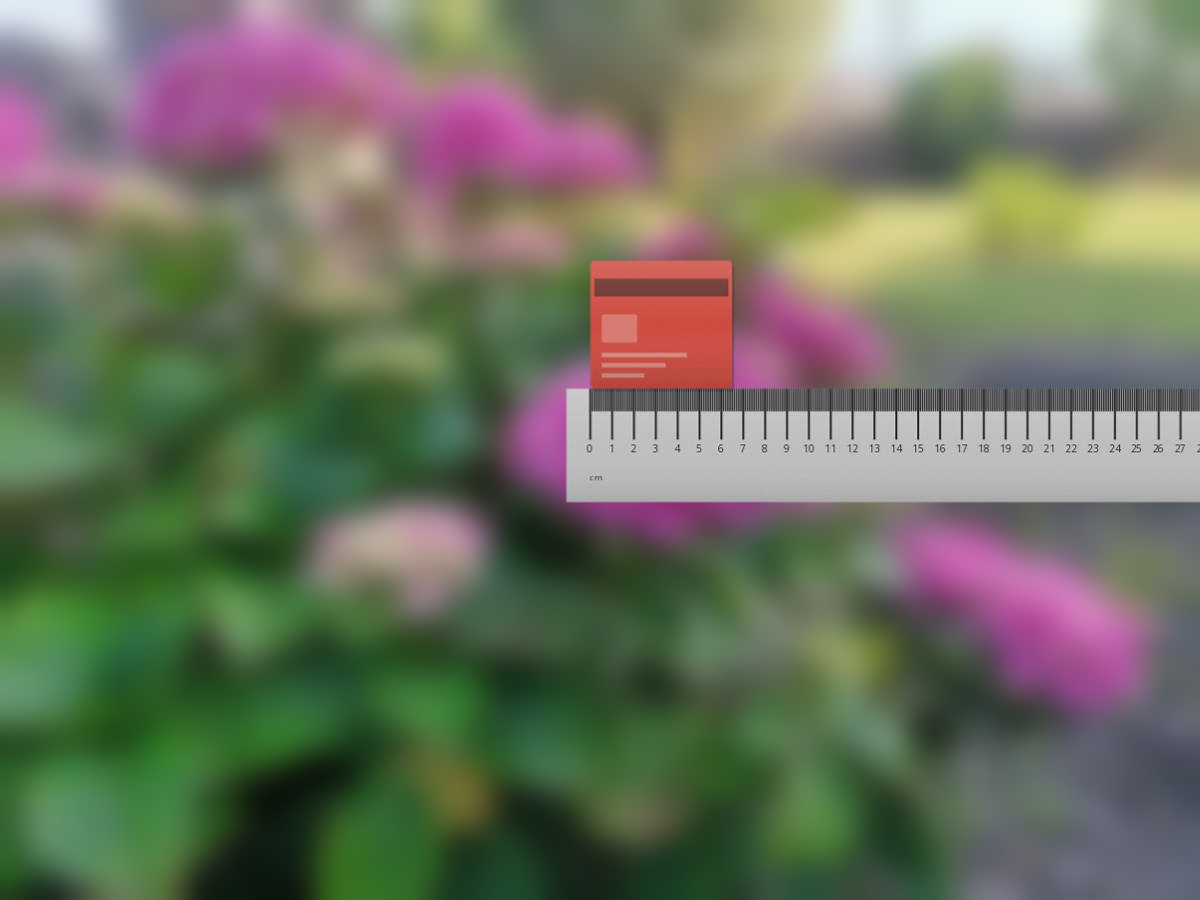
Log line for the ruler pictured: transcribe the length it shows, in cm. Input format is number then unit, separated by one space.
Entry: 6.5 cm
